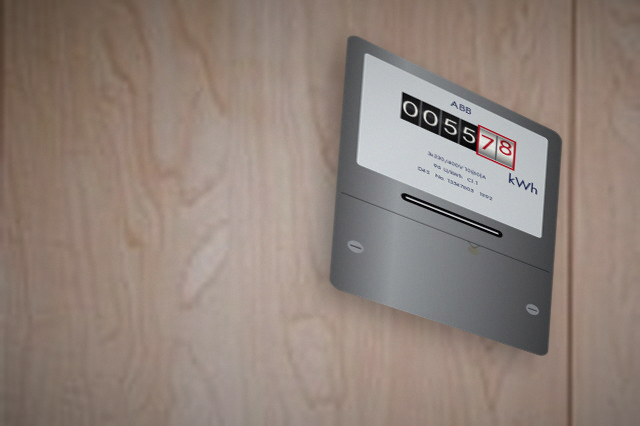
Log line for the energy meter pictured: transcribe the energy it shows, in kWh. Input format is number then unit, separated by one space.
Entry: 55.78 kWh
